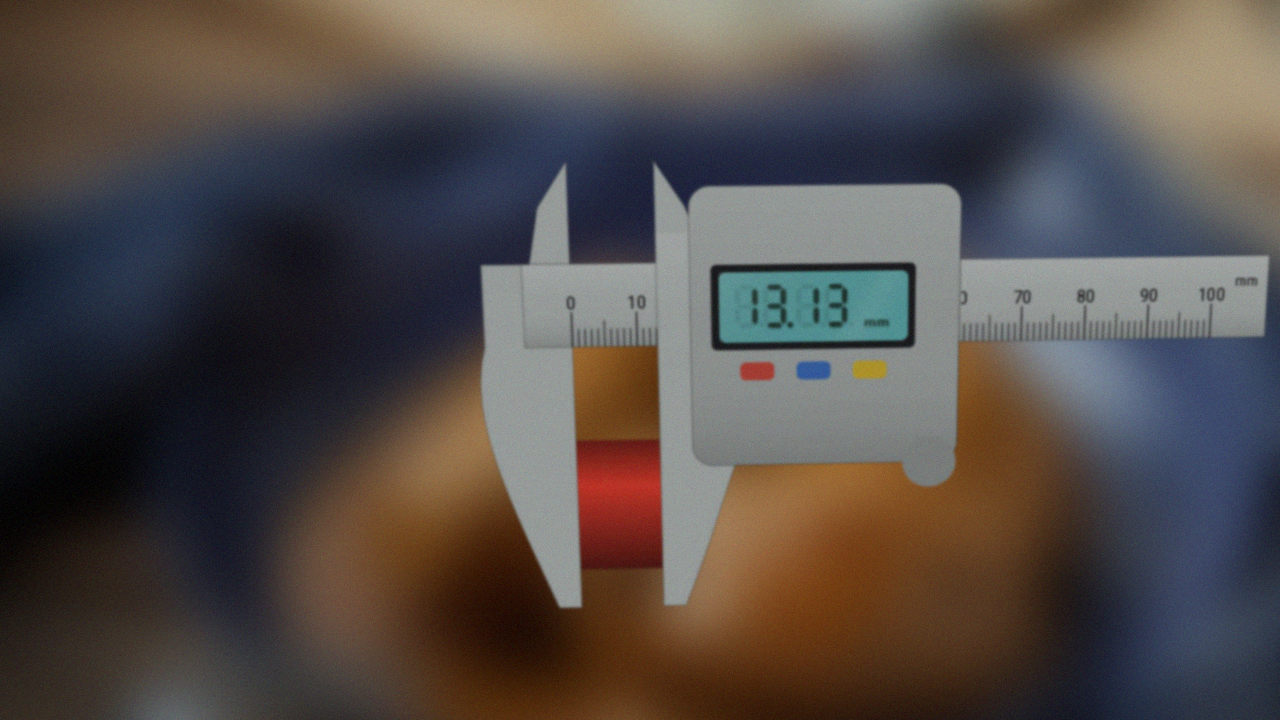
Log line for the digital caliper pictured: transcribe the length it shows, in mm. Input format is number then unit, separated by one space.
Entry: 13.13 mm
